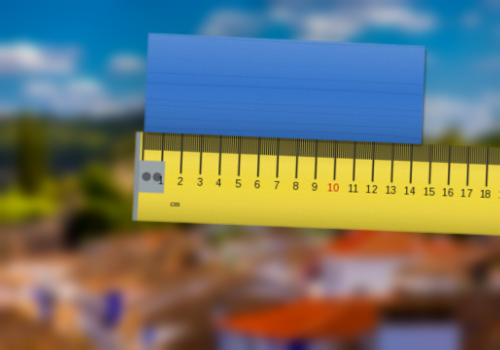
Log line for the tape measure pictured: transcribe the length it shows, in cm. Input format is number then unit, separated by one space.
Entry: 14.5 cm
